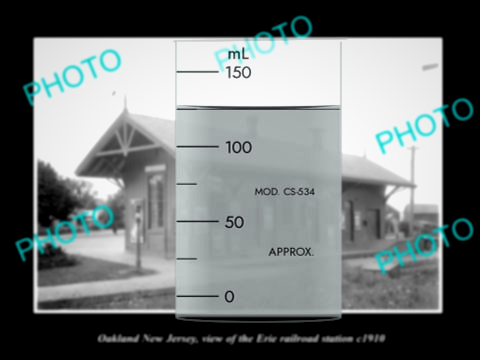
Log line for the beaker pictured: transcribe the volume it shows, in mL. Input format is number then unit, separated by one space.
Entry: 125 mL
